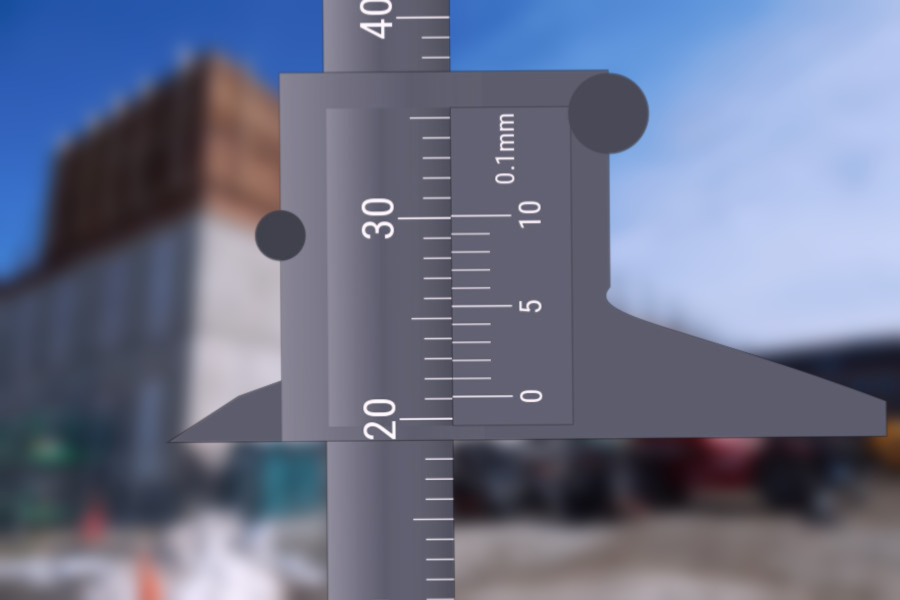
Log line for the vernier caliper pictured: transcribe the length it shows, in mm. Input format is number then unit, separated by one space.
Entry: 21.1 mm
